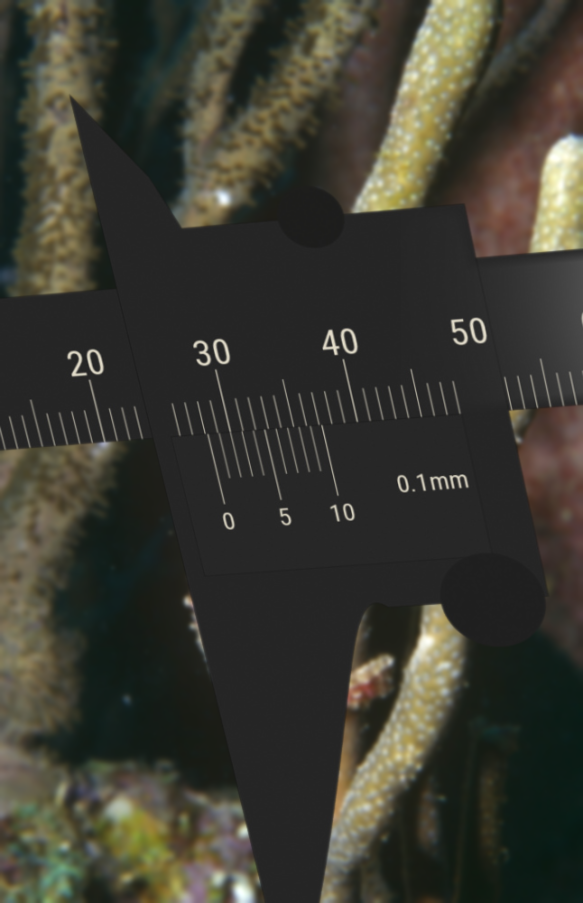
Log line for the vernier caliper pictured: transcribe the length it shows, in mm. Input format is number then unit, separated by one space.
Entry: 28.2 mm
